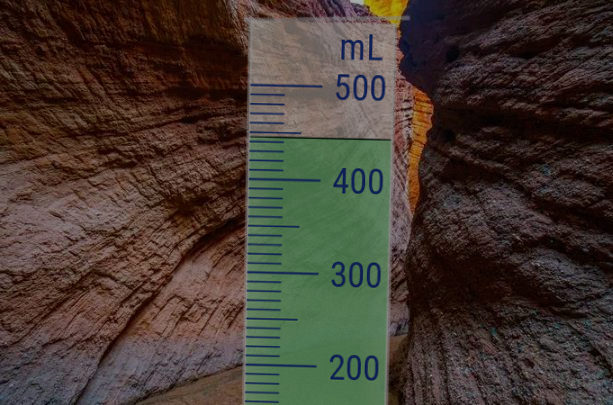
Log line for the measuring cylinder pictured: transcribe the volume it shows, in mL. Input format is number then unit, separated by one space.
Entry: 445 mL
